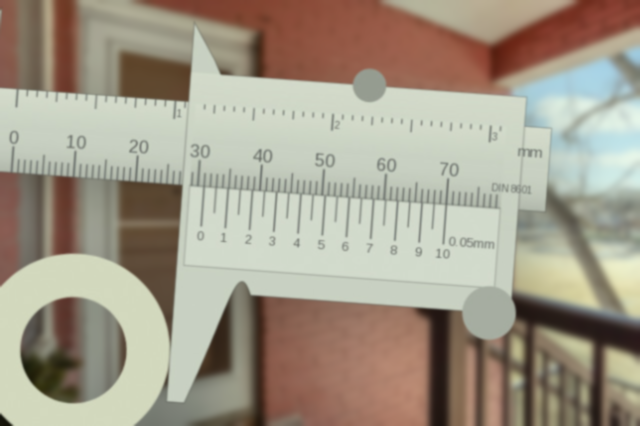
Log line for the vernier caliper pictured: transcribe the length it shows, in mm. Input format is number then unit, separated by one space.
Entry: 31.0 mm
